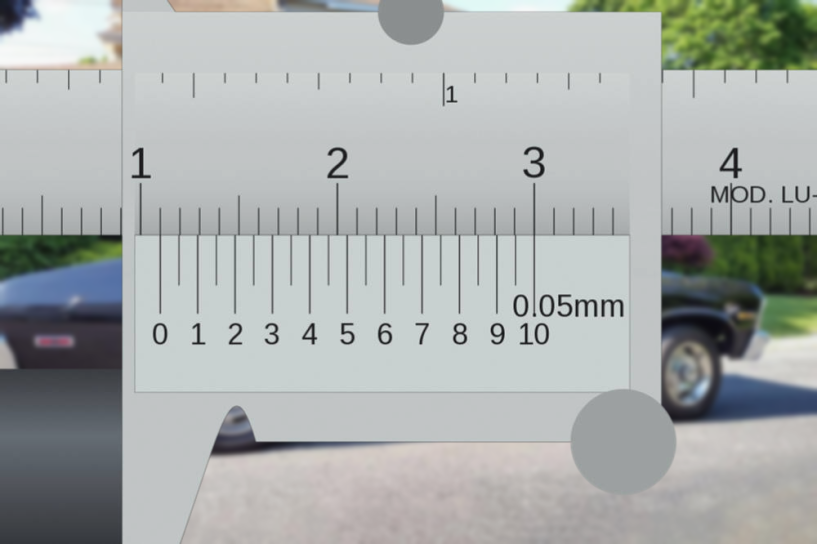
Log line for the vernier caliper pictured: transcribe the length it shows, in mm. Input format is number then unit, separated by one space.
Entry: 11.0 mm
